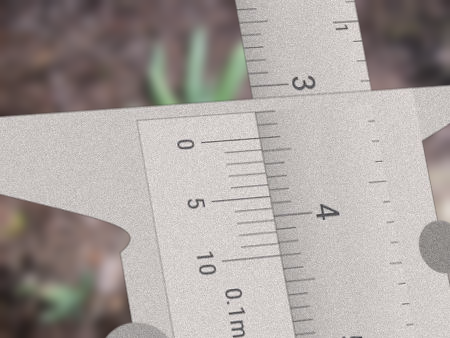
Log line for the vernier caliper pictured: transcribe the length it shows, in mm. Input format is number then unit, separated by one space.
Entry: 34.0 mm
